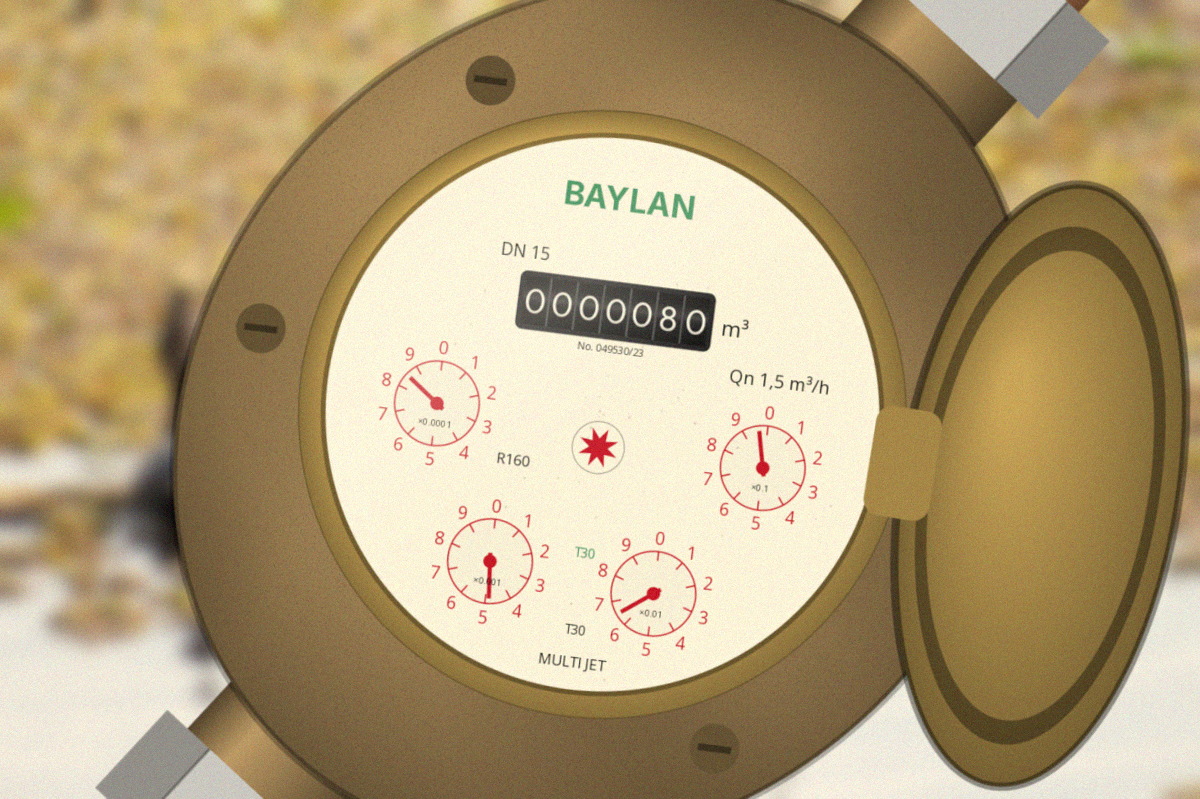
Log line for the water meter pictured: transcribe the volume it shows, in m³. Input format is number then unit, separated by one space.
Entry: 79.9648 m³
